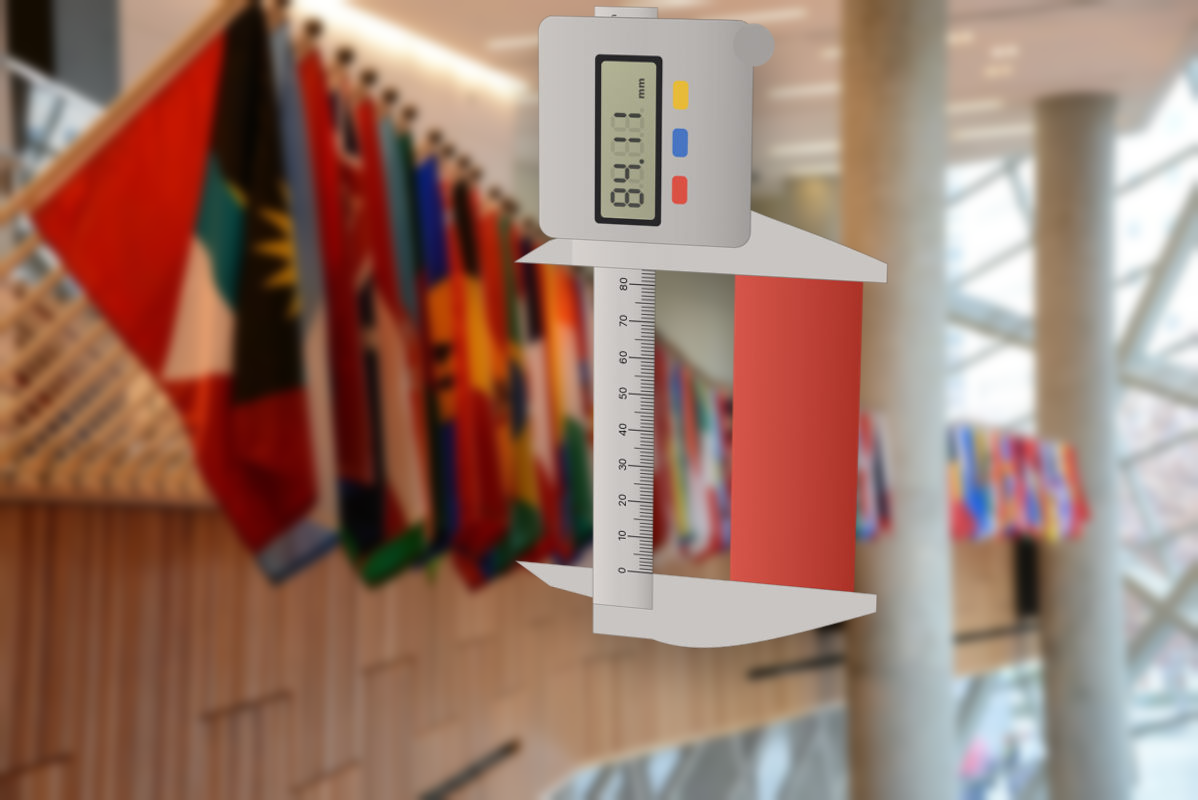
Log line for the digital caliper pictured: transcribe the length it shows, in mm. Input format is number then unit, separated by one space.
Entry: 84.11 mm
